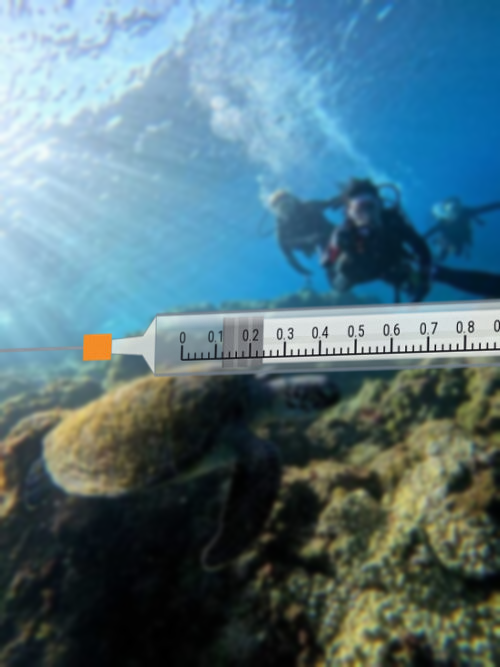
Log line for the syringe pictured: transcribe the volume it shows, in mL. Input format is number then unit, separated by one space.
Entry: 0.12 mL
